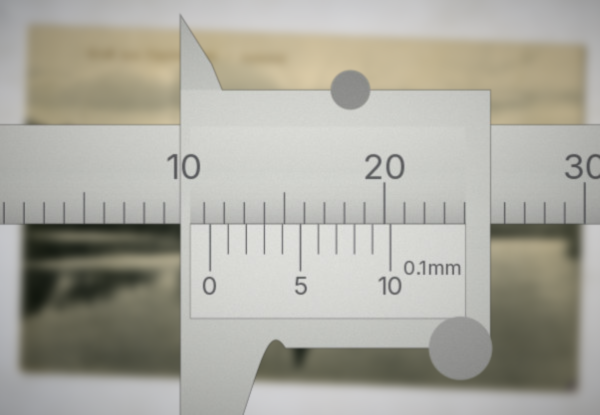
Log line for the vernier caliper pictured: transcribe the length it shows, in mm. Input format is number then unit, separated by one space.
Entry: 11.3 mm
